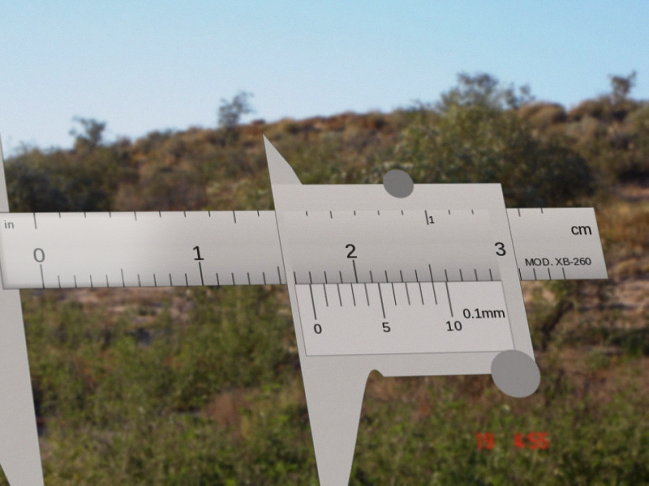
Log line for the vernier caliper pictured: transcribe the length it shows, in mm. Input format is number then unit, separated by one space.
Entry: 16.9 mm
